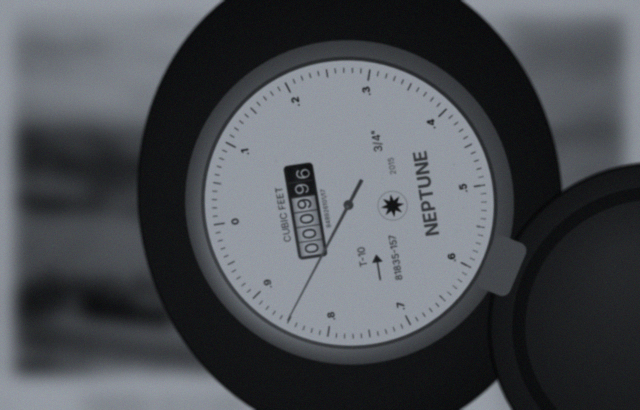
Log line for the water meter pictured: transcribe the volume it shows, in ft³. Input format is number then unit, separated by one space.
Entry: 995.85 ft³
